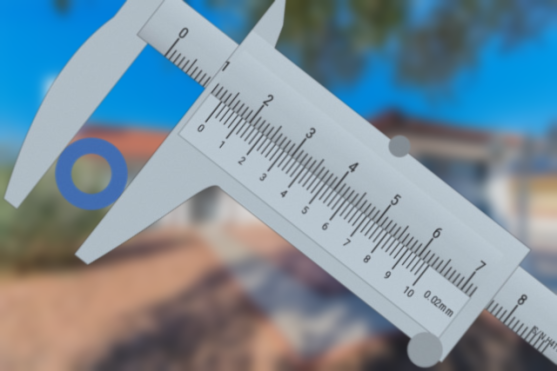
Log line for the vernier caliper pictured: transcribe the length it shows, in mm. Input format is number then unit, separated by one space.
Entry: 13.5 mm
